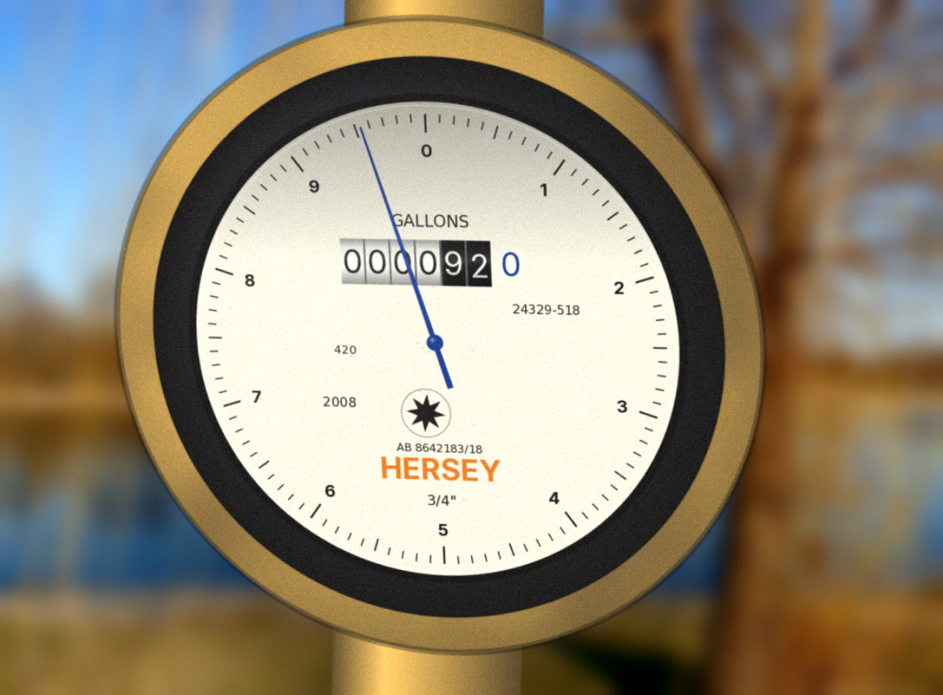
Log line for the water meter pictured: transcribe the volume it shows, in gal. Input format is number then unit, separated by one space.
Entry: 919.5 gal
